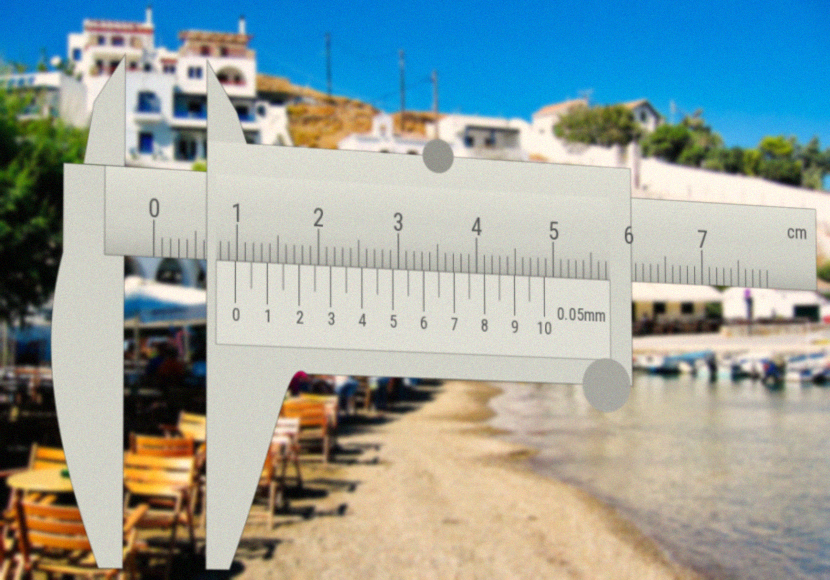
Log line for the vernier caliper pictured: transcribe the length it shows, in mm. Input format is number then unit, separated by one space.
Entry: 9.8 mm
